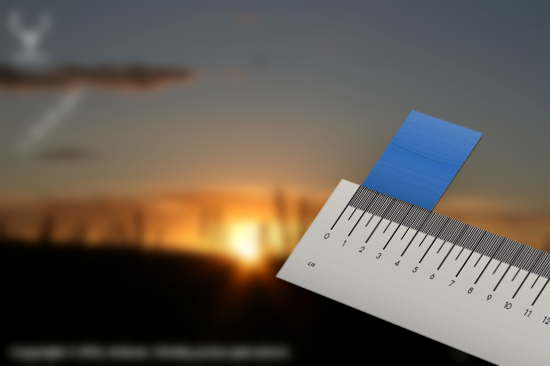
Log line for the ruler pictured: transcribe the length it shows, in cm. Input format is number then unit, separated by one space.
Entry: 4 cm
